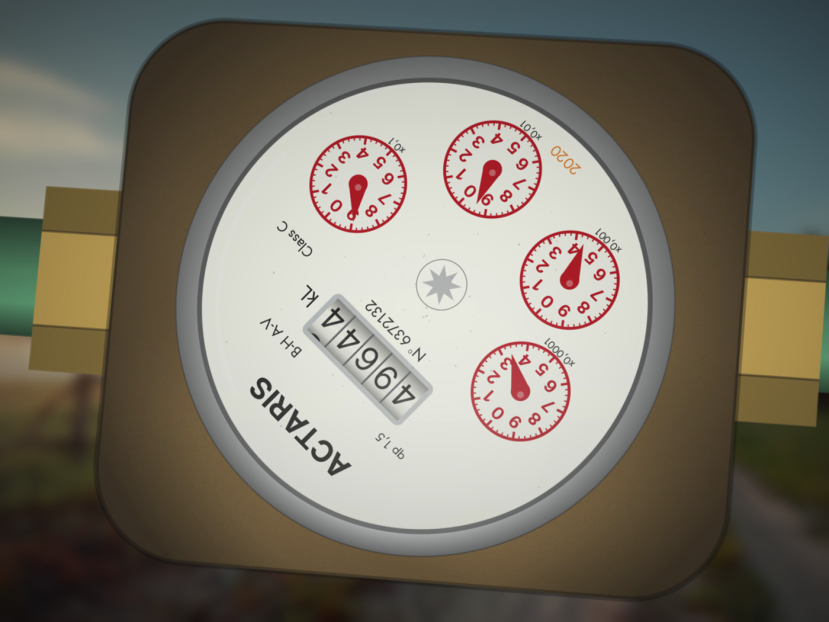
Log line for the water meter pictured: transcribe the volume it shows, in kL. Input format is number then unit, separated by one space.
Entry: 49643.8943 kL
